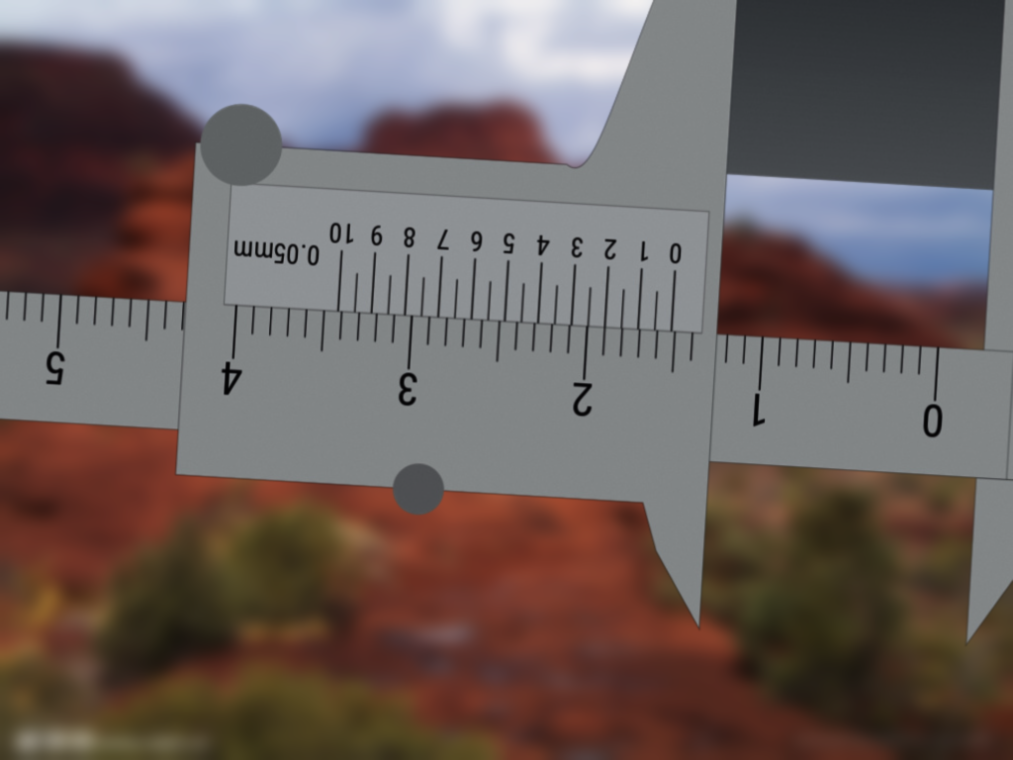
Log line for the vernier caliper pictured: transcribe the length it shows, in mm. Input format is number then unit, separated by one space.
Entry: 15.2 mm
